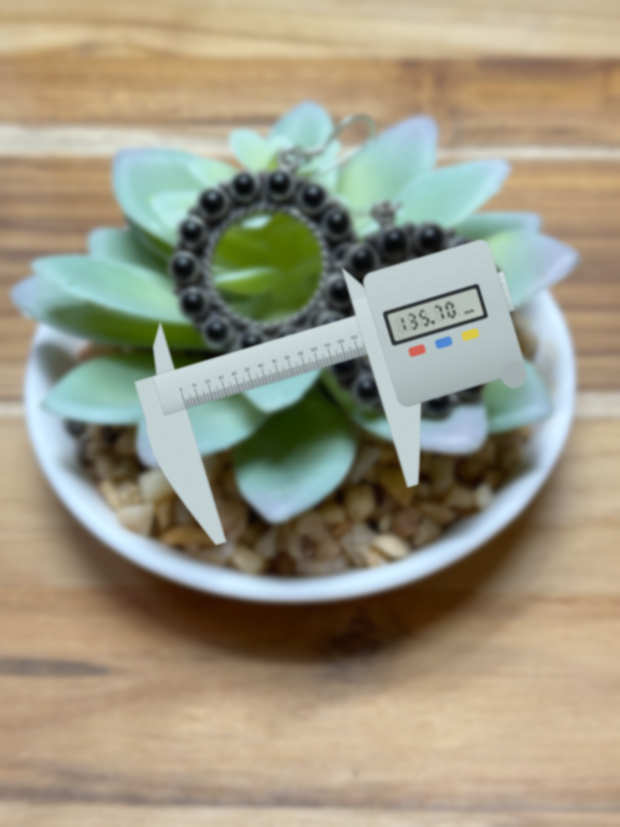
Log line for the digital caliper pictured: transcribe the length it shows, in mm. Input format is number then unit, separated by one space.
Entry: 135.70 mm
